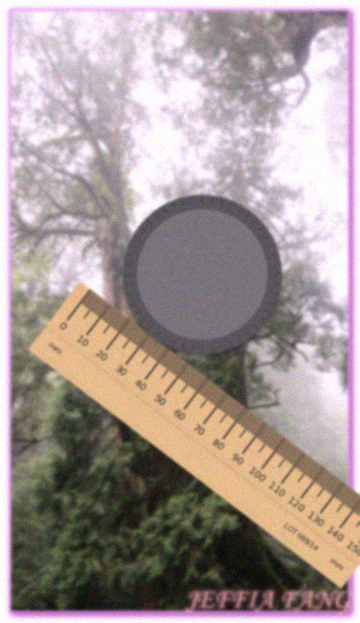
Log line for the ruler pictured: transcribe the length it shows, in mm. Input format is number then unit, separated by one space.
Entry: 65 mm
